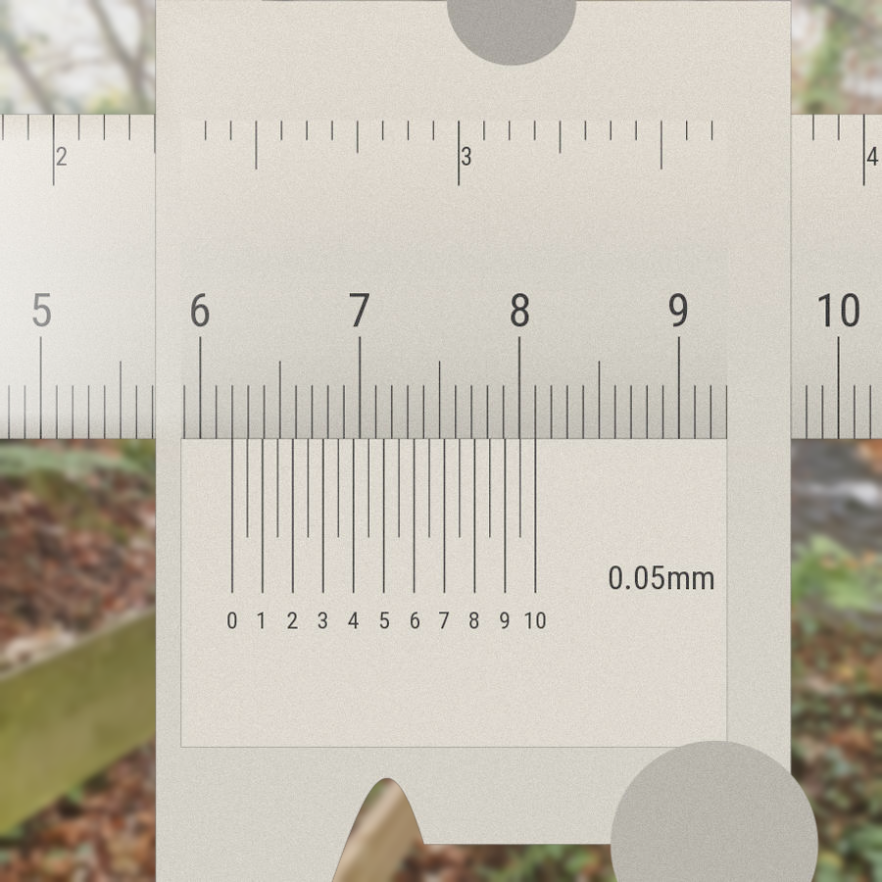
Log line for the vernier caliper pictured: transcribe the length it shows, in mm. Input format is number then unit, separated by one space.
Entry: 62.0 mm
